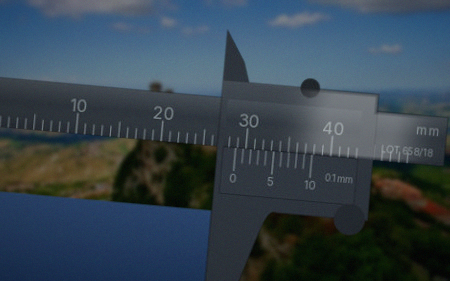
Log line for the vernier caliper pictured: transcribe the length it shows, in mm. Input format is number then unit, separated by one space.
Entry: 28.8 mm
